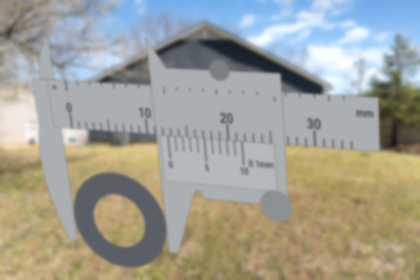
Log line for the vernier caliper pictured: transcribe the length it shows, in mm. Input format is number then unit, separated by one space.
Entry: 12.6 mm
